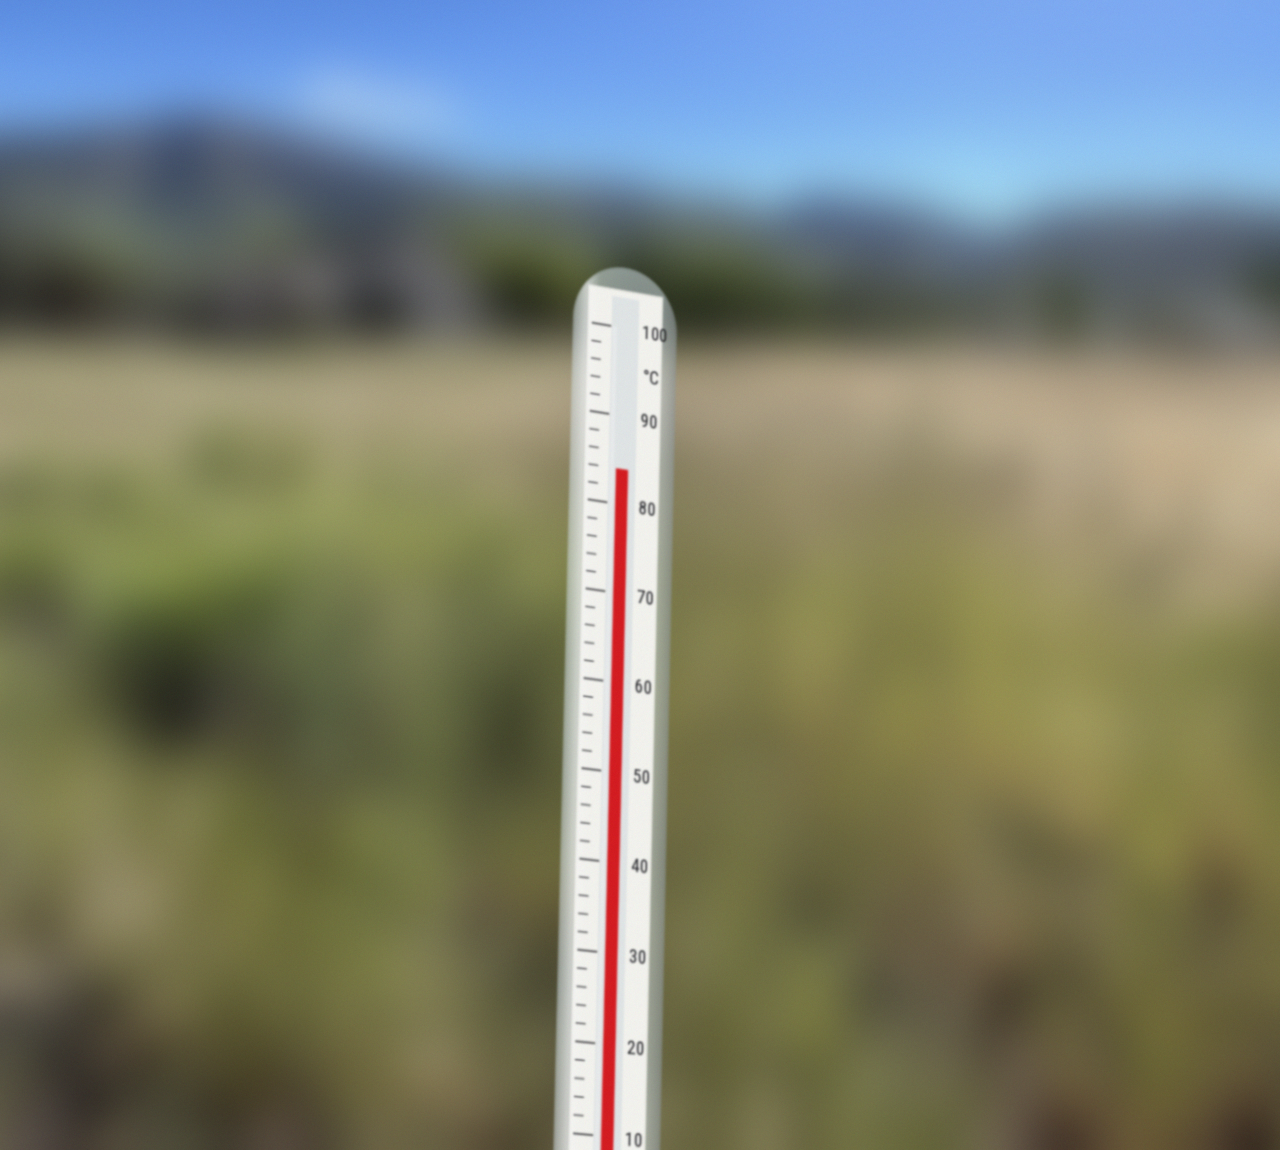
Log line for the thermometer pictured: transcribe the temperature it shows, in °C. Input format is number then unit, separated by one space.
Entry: 84 °C
